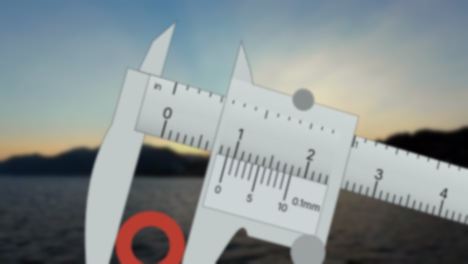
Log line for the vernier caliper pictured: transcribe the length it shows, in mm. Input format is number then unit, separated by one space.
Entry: 9.0 mm
